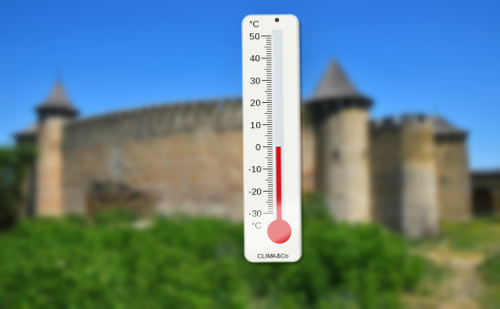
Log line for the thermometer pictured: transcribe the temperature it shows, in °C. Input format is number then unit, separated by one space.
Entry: 0 °C
